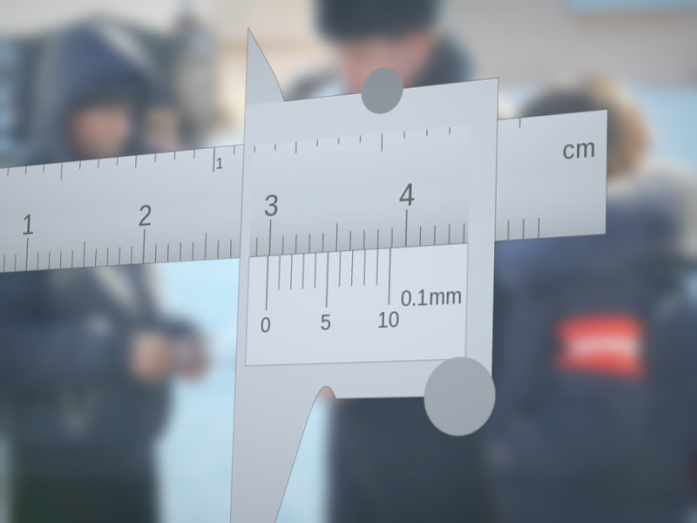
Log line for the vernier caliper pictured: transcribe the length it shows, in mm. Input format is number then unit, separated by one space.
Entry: 29.9 mm
